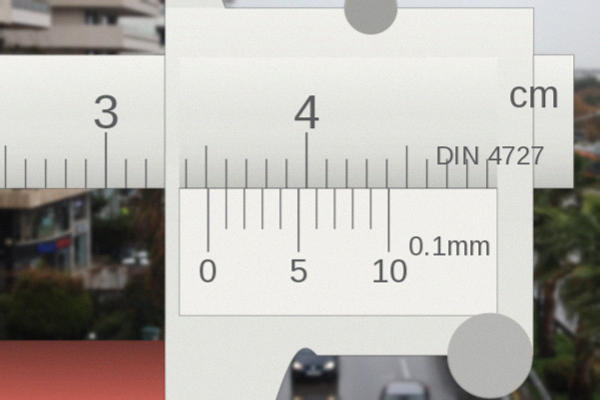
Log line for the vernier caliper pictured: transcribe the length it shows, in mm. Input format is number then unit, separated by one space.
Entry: 35.1 mm
